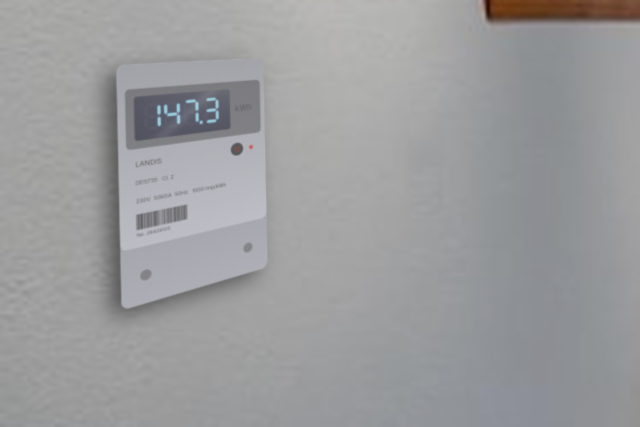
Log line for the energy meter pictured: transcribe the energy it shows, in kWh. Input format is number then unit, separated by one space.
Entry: 147.3 kWh
